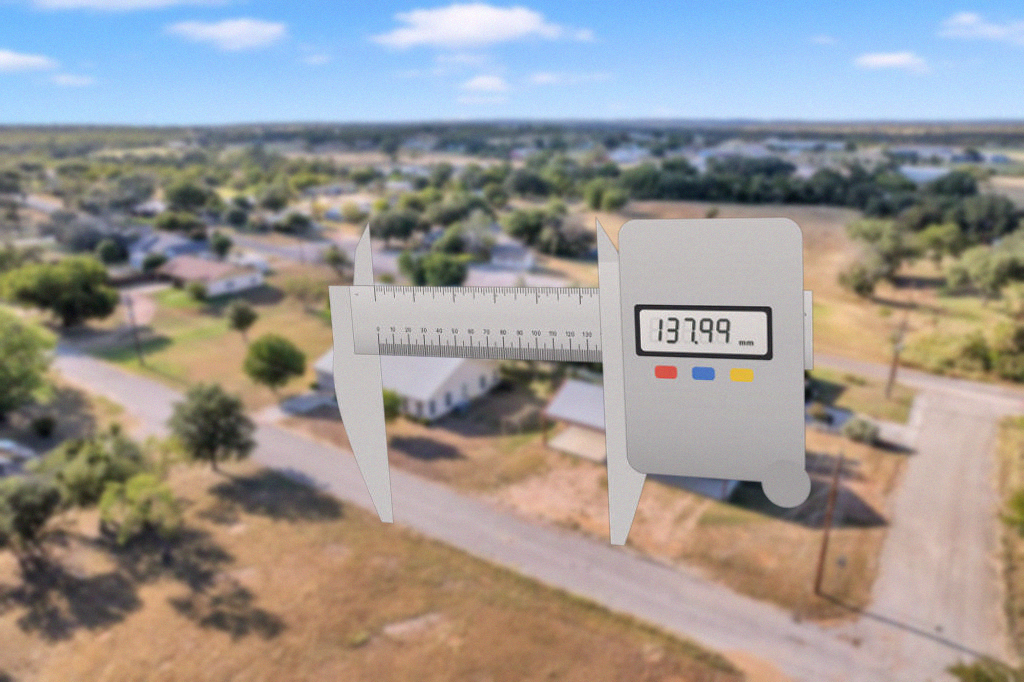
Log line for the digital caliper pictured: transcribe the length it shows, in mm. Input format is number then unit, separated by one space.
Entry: 137.99 mm
